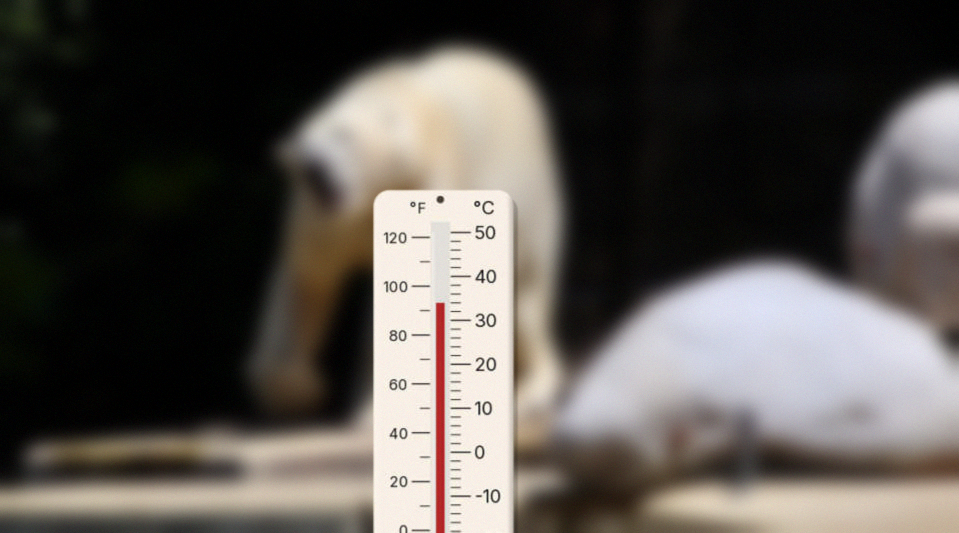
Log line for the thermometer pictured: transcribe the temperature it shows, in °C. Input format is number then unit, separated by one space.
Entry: 34 °C
